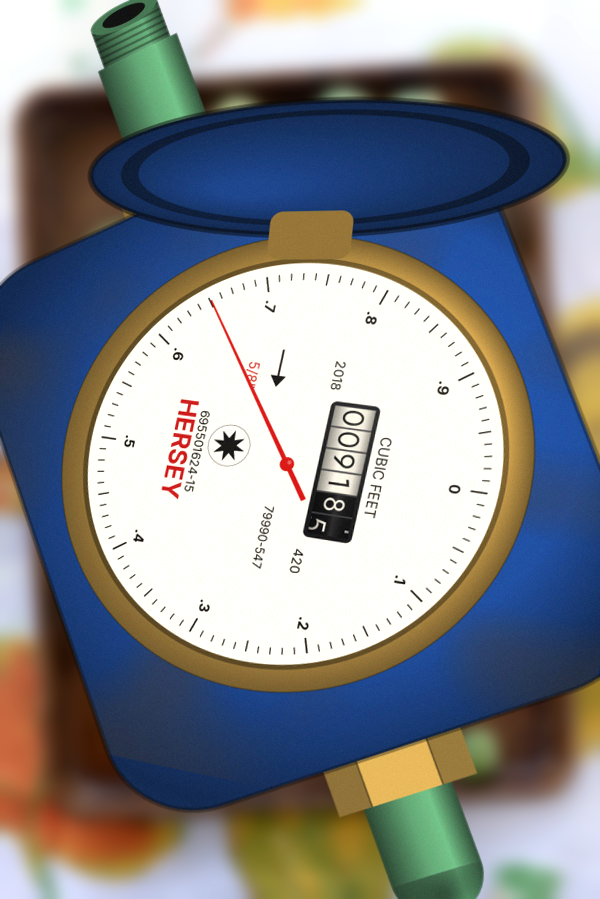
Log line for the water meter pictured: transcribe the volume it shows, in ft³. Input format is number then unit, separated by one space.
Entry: 9184.65 ft³
